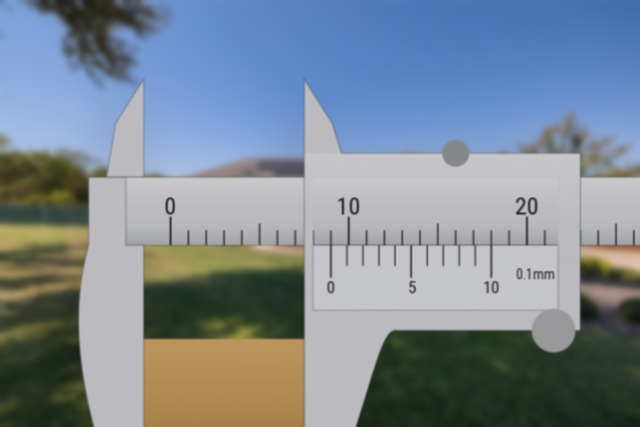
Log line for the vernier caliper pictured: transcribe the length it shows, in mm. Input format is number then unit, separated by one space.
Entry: 9.0 mm
